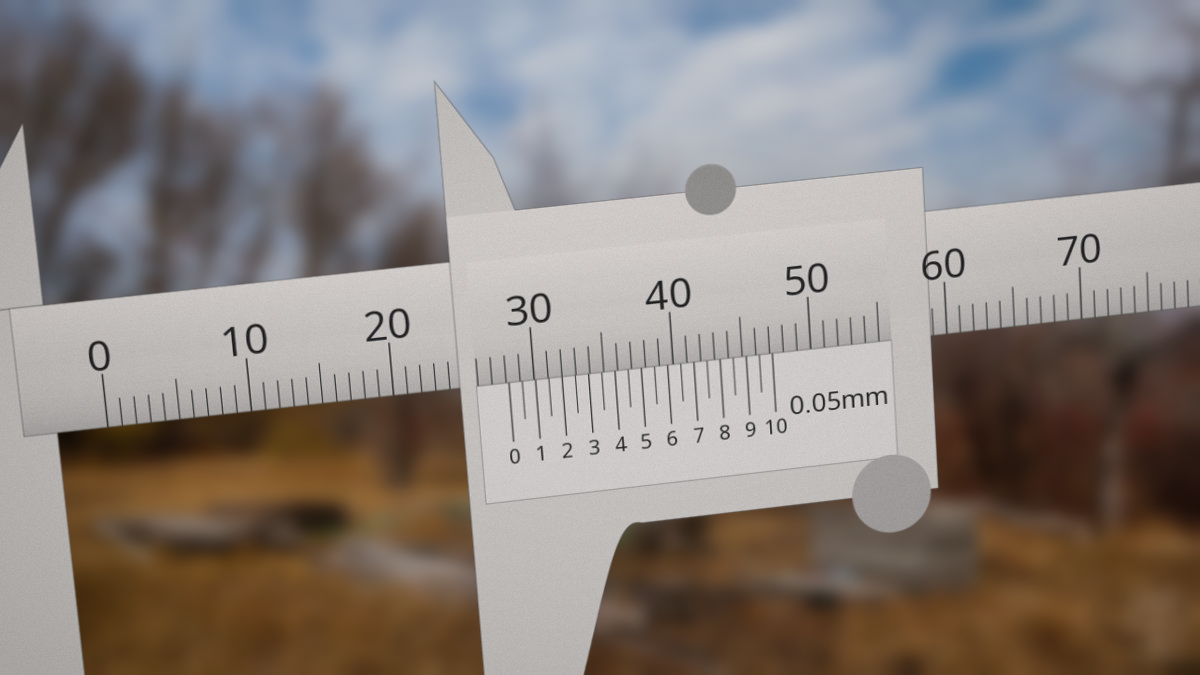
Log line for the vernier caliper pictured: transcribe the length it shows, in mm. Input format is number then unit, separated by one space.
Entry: 28.2 mm
